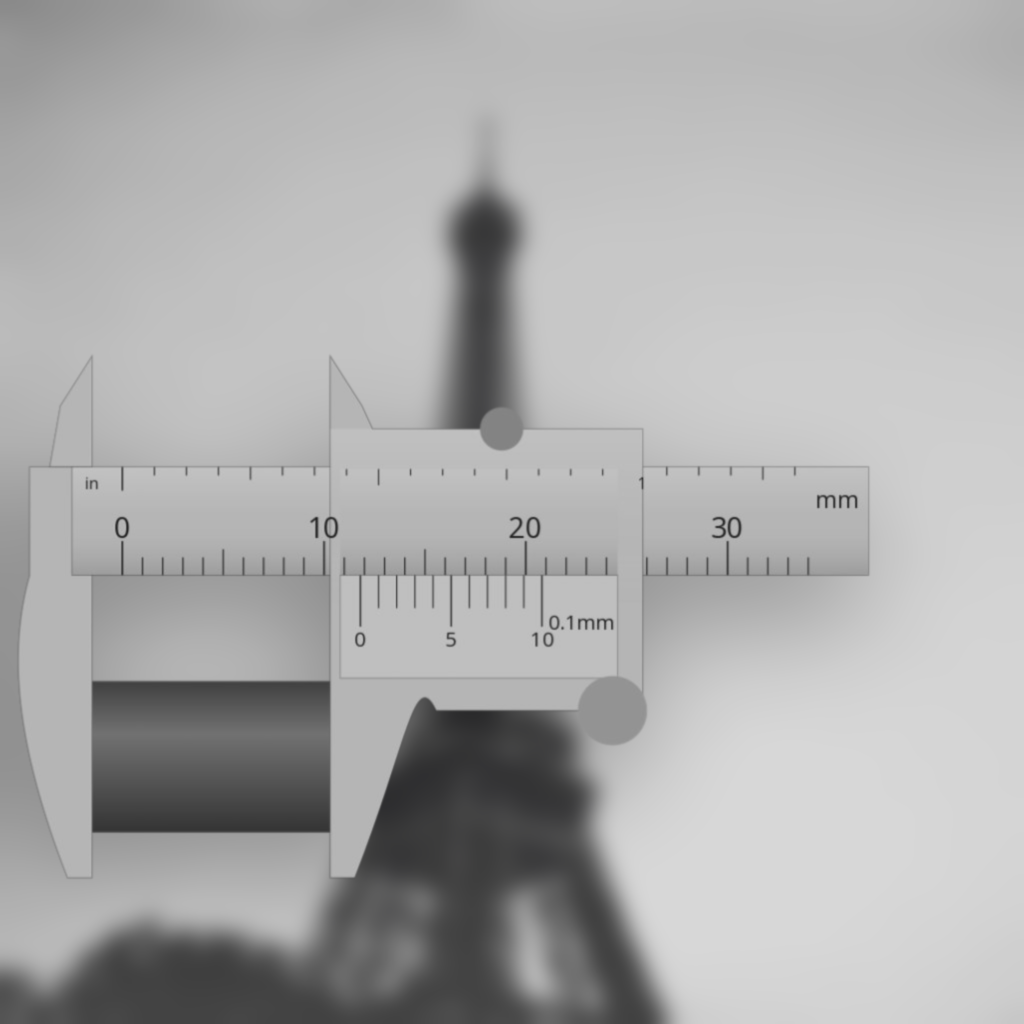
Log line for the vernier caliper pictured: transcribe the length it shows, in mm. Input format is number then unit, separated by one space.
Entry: 11.8 mm
